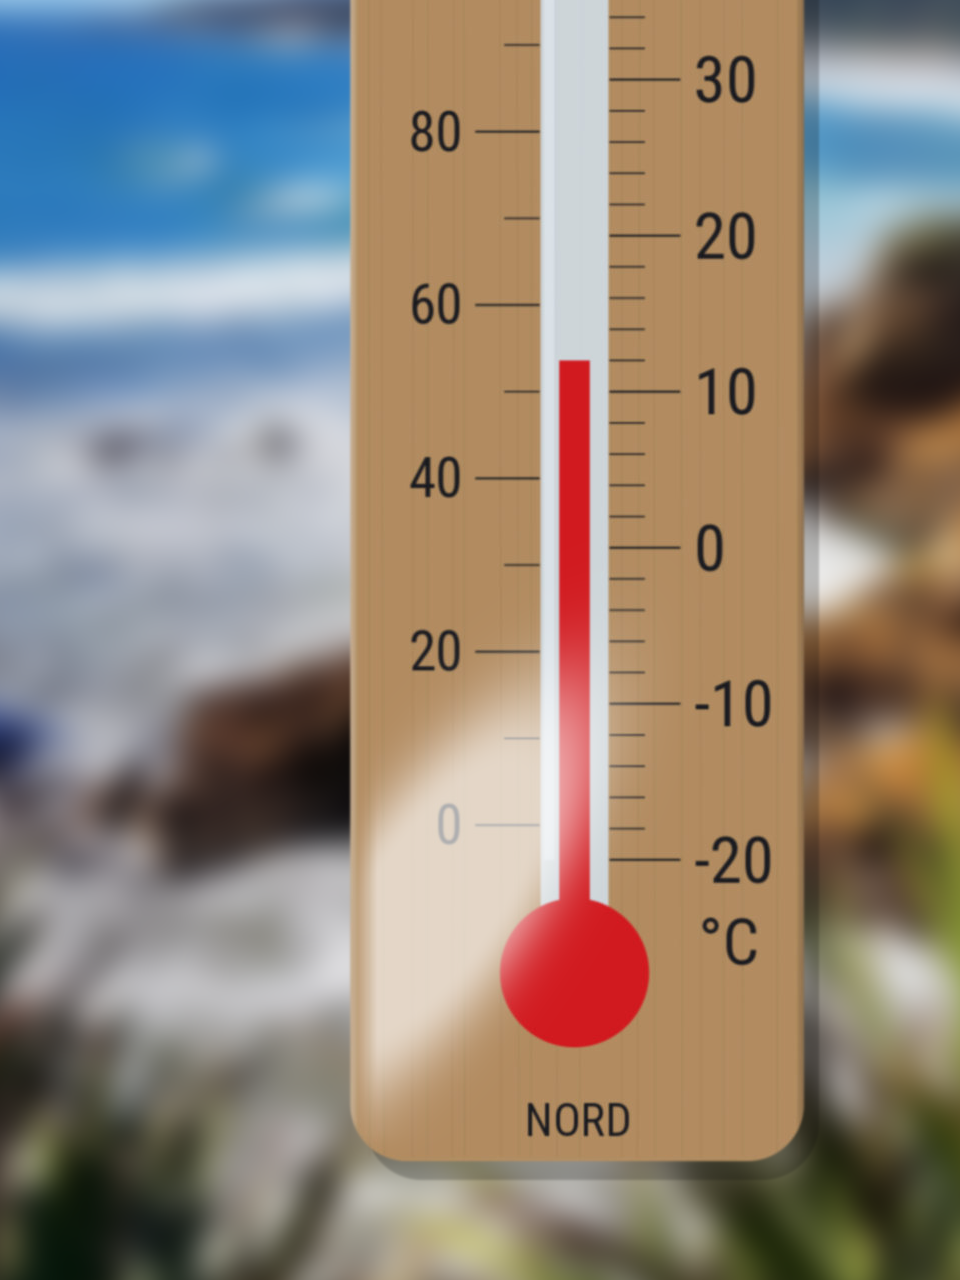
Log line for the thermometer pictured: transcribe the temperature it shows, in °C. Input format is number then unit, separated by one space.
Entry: 12 °C
